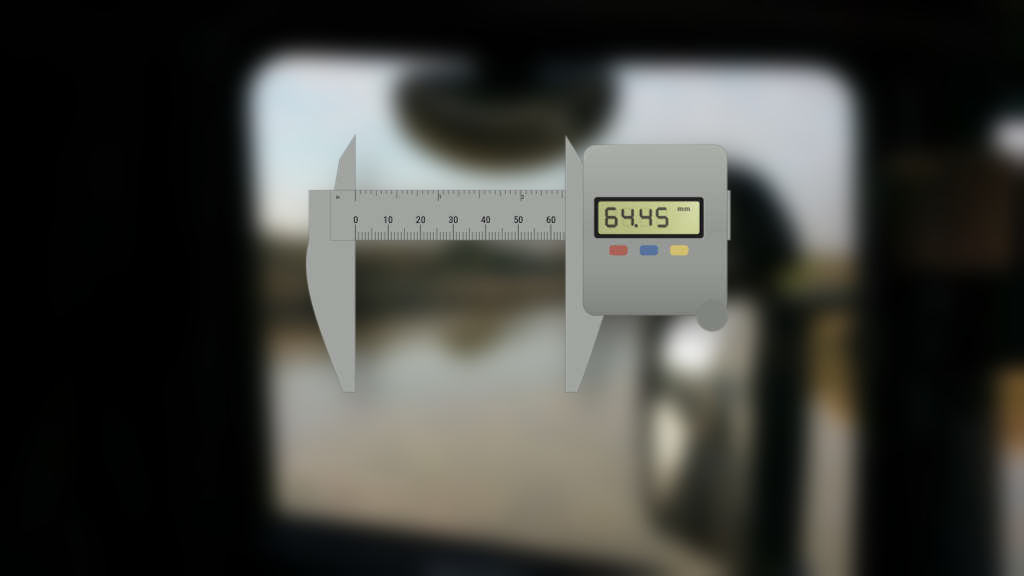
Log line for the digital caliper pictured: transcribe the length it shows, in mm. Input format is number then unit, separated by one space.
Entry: 64.45 mm
